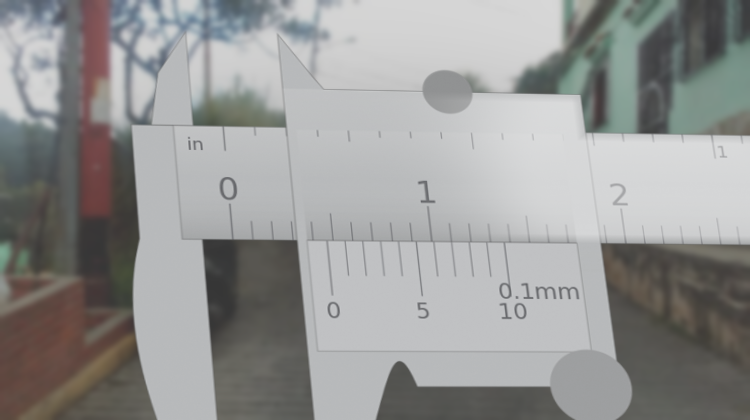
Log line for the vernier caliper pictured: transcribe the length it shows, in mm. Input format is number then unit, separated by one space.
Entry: 4.7 mm
